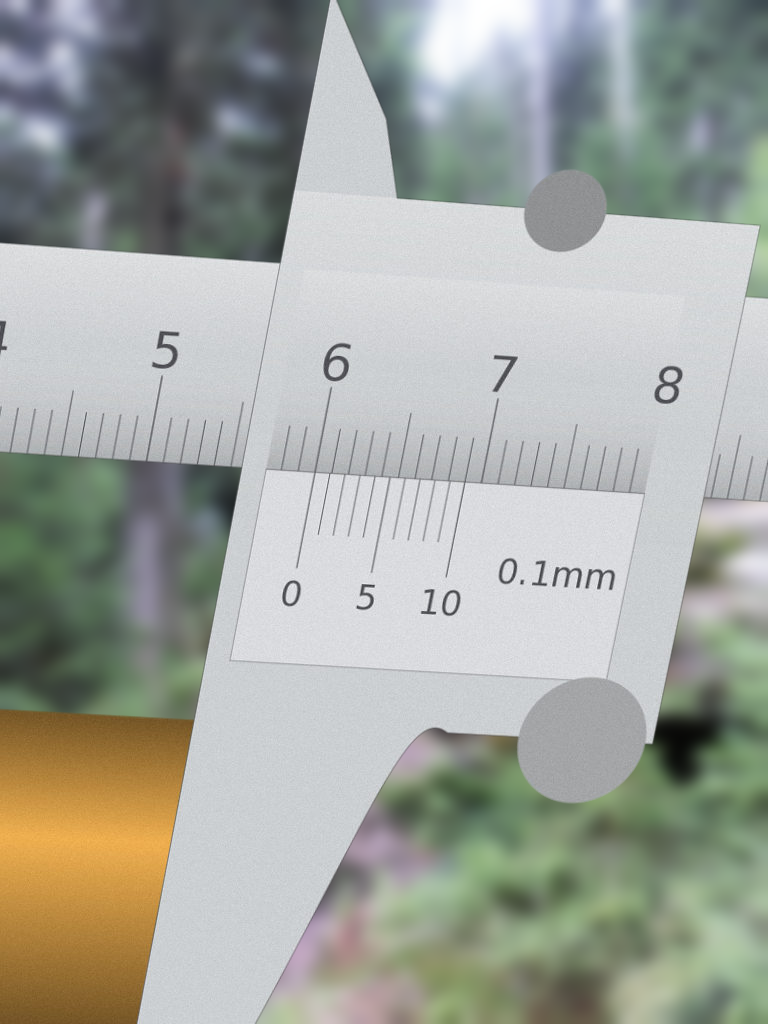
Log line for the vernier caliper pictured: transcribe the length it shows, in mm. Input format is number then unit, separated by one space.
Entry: 60.0 mm
